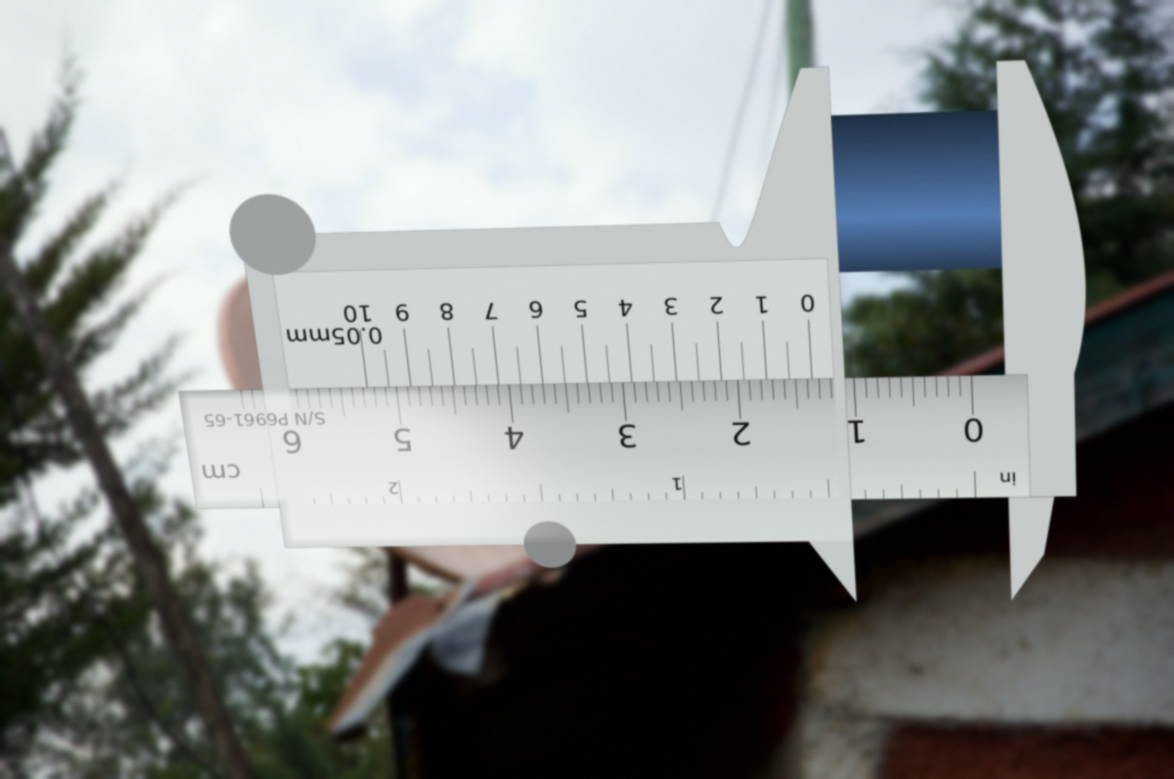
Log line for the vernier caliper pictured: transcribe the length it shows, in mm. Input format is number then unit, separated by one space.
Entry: 13.6 mm
